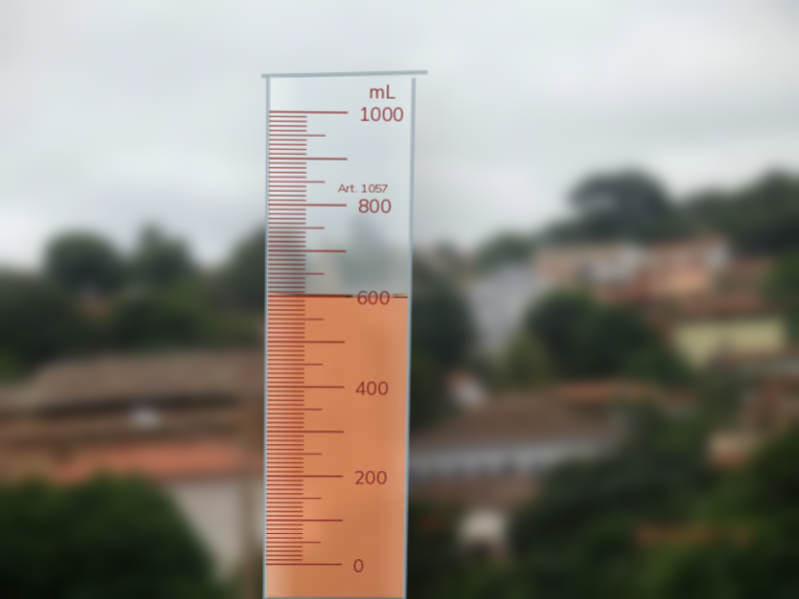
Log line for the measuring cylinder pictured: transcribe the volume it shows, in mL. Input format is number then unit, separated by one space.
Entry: 600 mL
